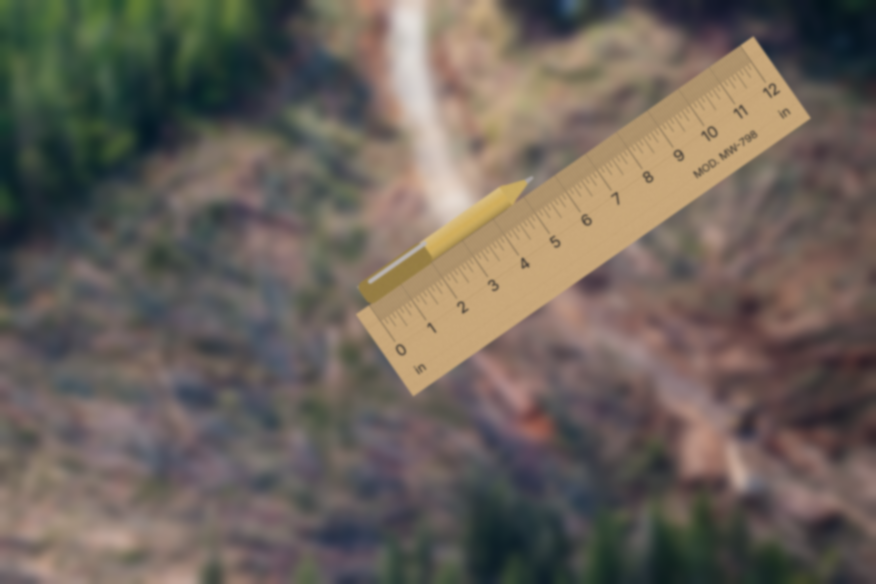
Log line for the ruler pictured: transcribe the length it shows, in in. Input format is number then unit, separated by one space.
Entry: 5.5 in
